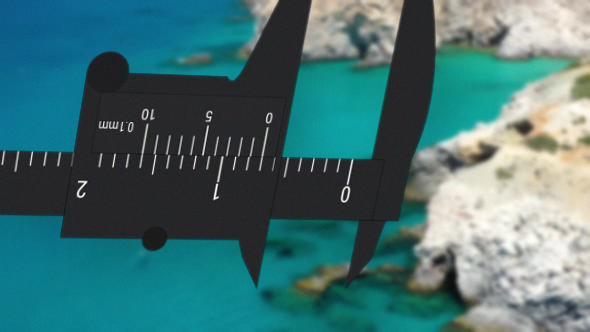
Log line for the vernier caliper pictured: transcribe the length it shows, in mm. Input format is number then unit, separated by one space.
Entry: 7.0 mm
